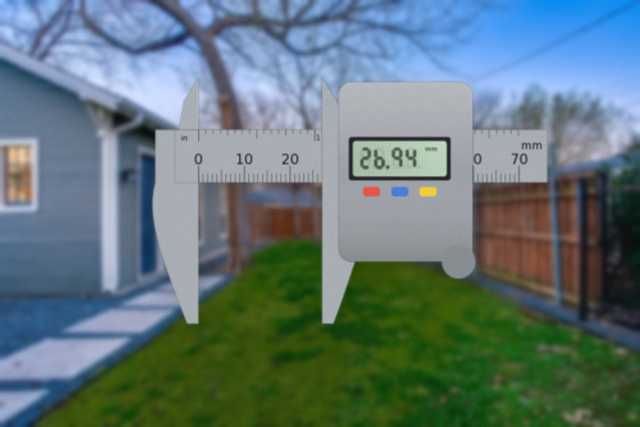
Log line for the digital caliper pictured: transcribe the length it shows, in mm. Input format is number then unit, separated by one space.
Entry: 26.94 mm
